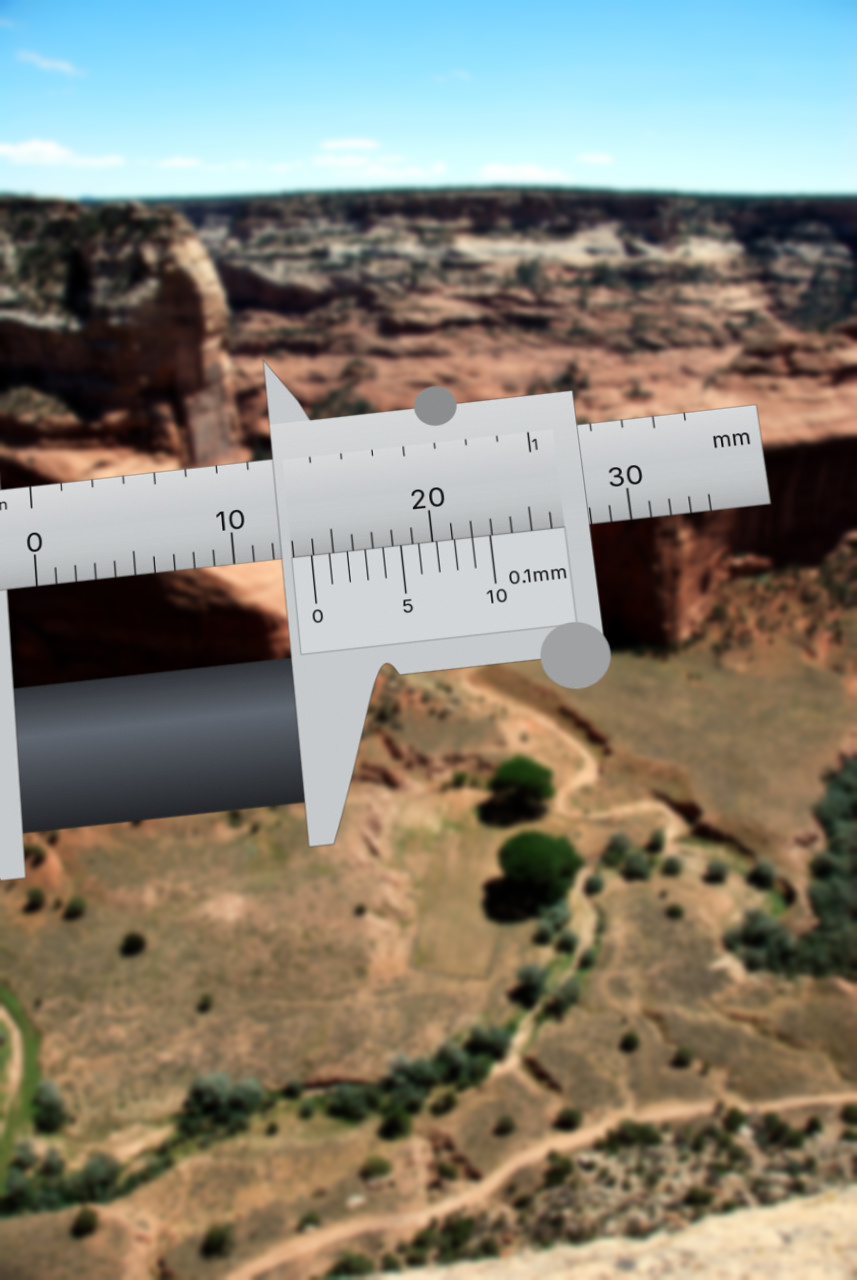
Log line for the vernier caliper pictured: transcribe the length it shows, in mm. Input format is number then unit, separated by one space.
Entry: 13.9 mm
